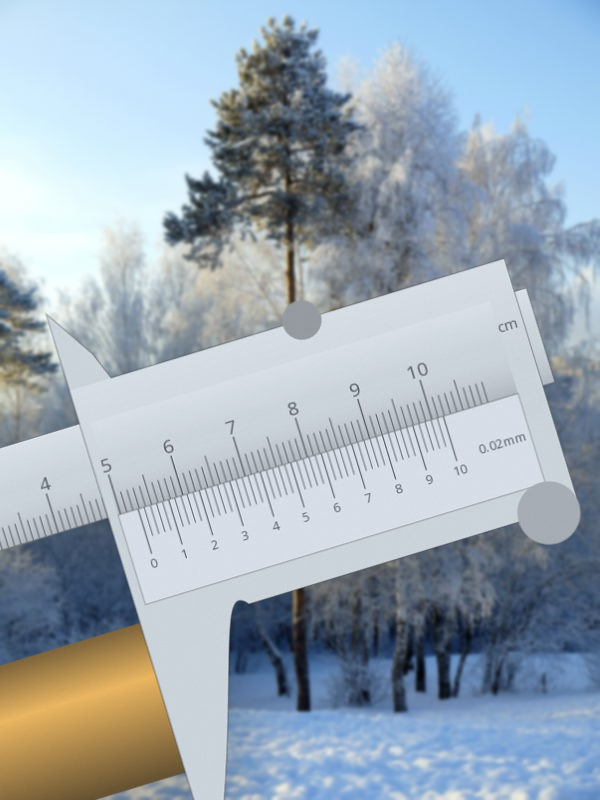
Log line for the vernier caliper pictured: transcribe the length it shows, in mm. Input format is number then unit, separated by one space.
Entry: 52.8 mm
